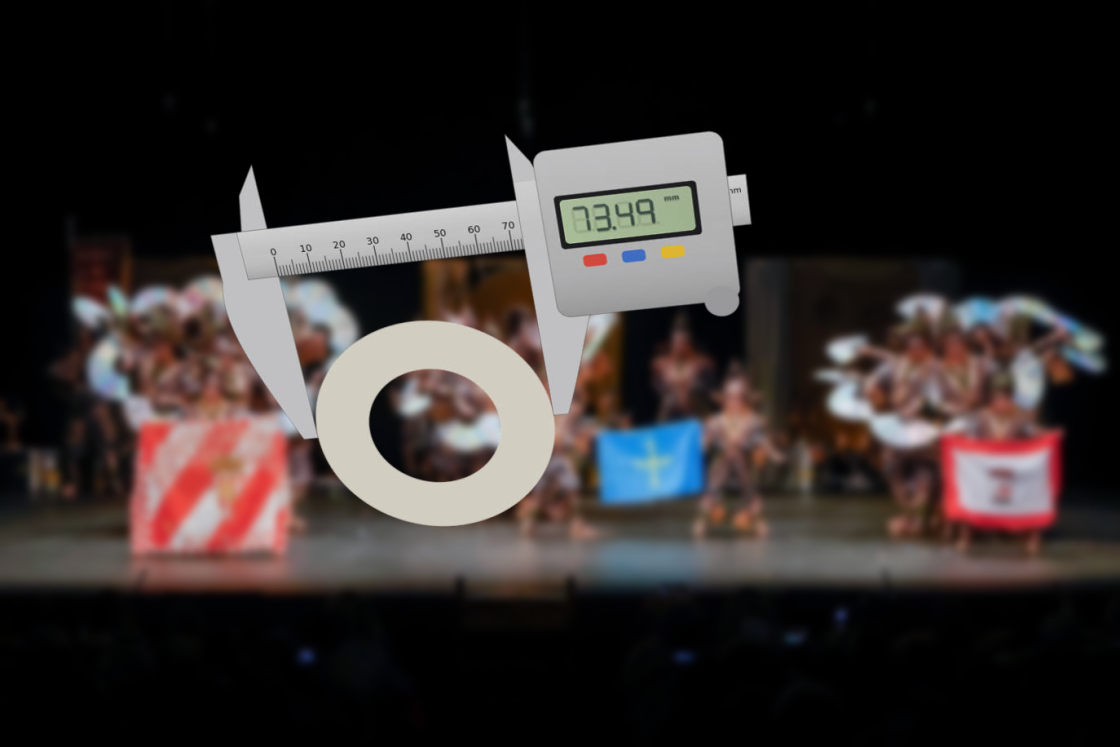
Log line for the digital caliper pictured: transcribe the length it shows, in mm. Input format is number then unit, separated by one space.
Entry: 73.49 mm
